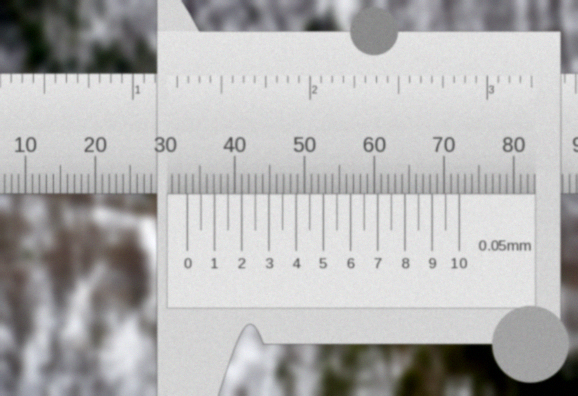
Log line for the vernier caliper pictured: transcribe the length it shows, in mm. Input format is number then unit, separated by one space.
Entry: 33.2 mm
